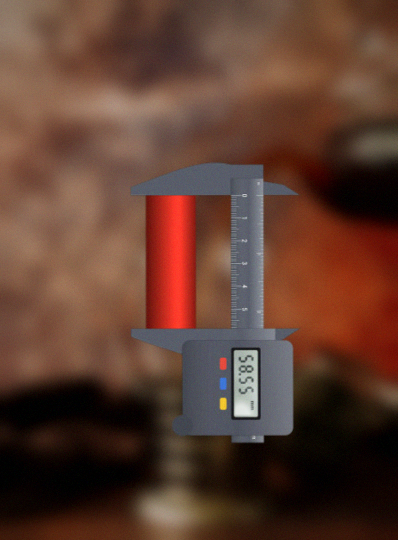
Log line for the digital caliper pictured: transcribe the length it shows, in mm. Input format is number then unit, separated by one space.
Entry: 58.55 mm
